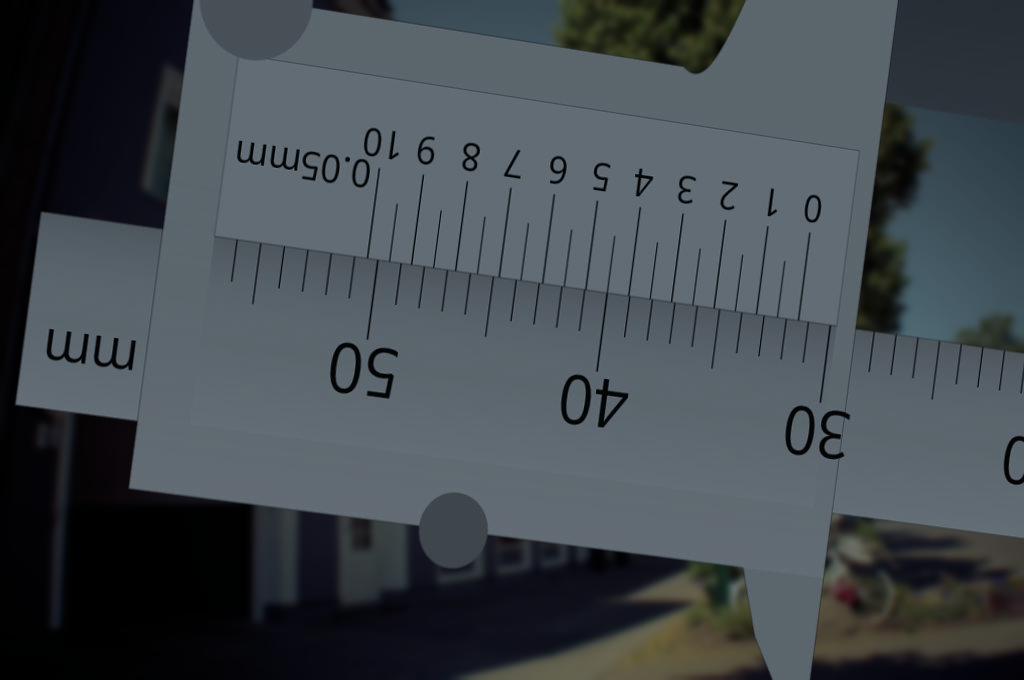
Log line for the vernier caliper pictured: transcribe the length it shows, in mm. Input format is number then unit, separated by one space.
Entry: 31.45 mm
